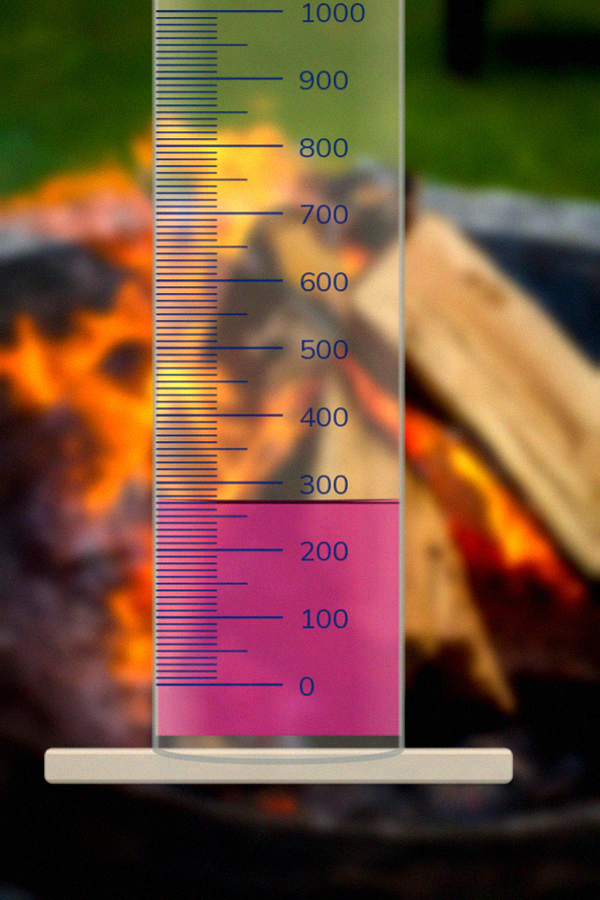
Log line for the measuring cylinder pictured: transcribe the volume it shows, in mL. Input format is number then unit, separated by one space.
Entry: 270 mL
